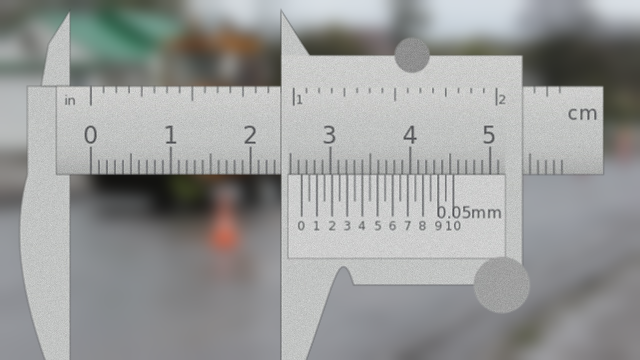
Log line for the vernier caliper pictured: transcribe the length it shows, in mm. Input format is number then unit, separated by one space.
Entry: 26.4 mm
